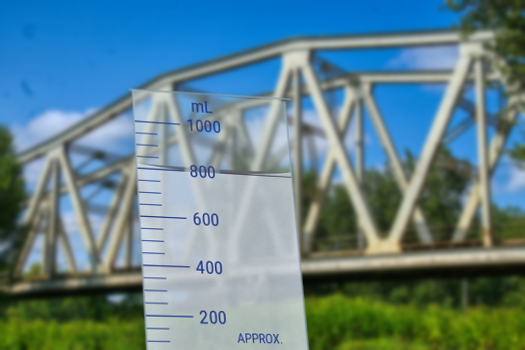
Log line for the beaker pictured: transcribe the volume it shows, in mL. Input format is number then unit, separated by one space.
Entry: 800 mL
